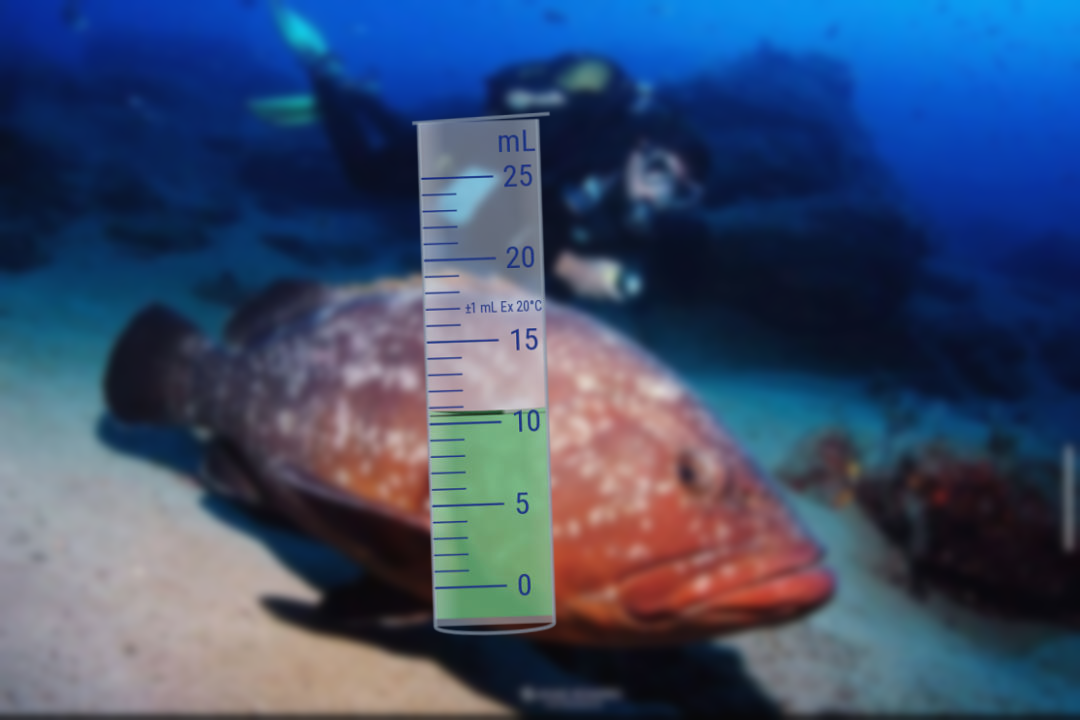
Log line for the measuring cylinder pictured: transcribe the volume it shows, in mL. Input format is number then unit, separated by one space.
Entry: 10.5 mL
